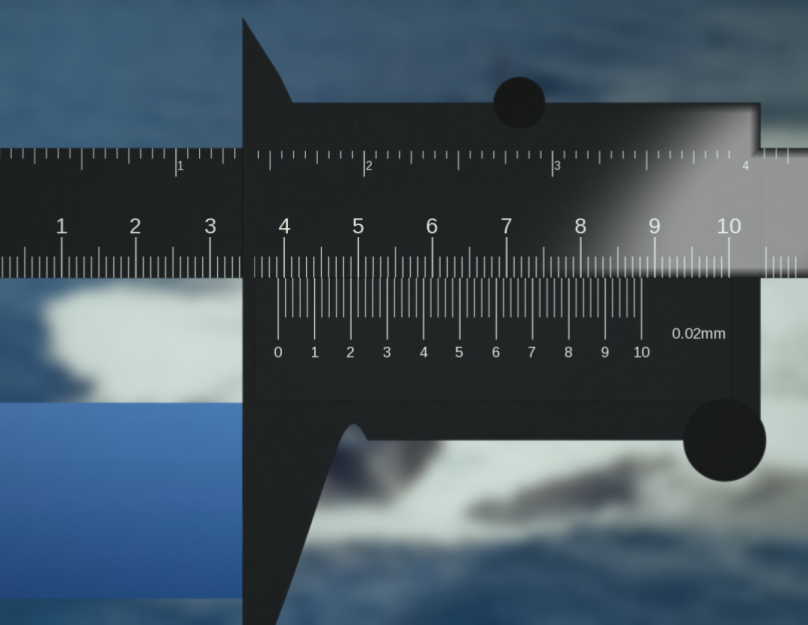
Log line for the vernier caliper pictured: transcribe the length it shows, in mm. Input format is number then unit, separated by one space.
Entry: 39.2 mm
